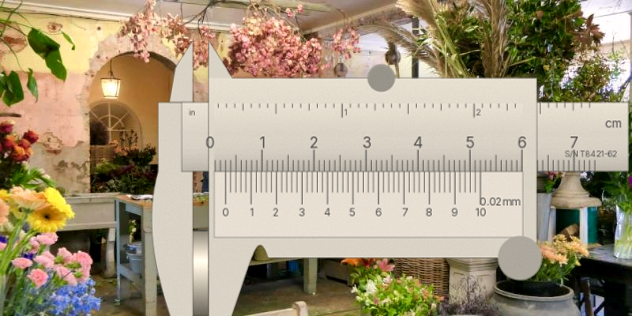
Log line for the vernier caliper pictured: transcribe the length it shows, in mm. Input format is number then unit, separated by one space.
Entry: 3.0 mm
